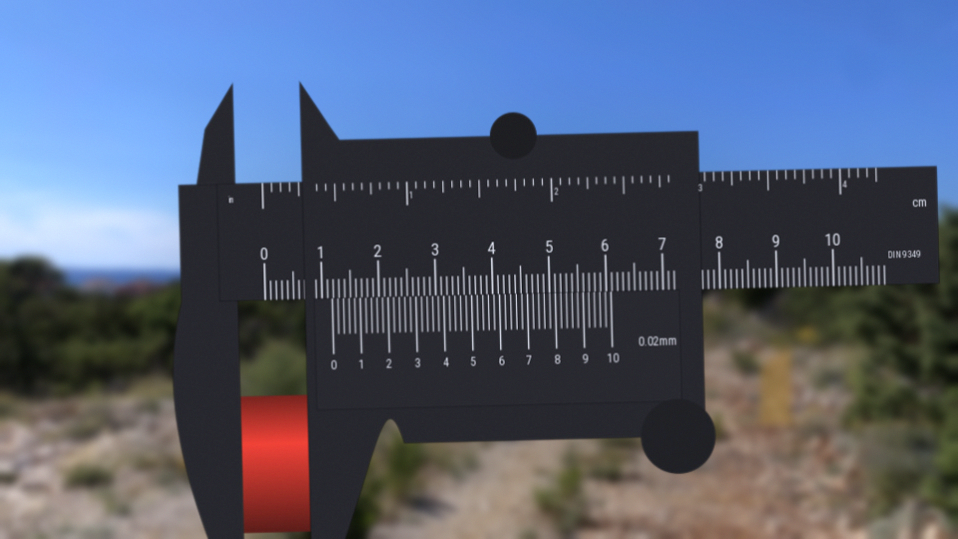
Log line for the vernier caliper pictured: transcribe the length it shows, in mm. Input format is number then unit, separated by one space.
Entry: 11.8 mm
